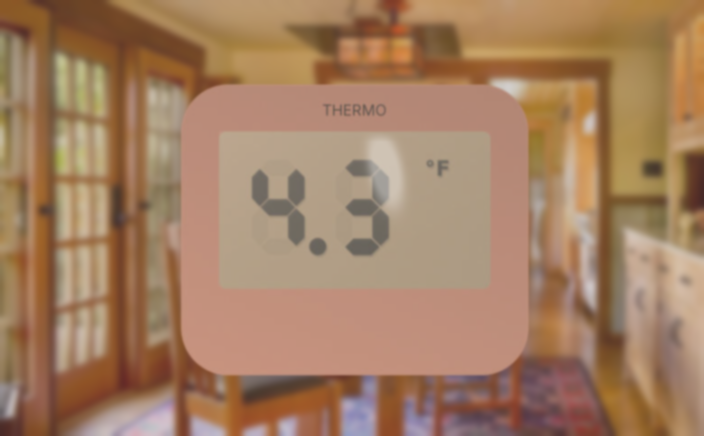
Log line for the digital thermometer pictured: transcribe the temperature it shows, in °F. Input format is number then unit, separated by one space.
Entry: 4.3 °F
